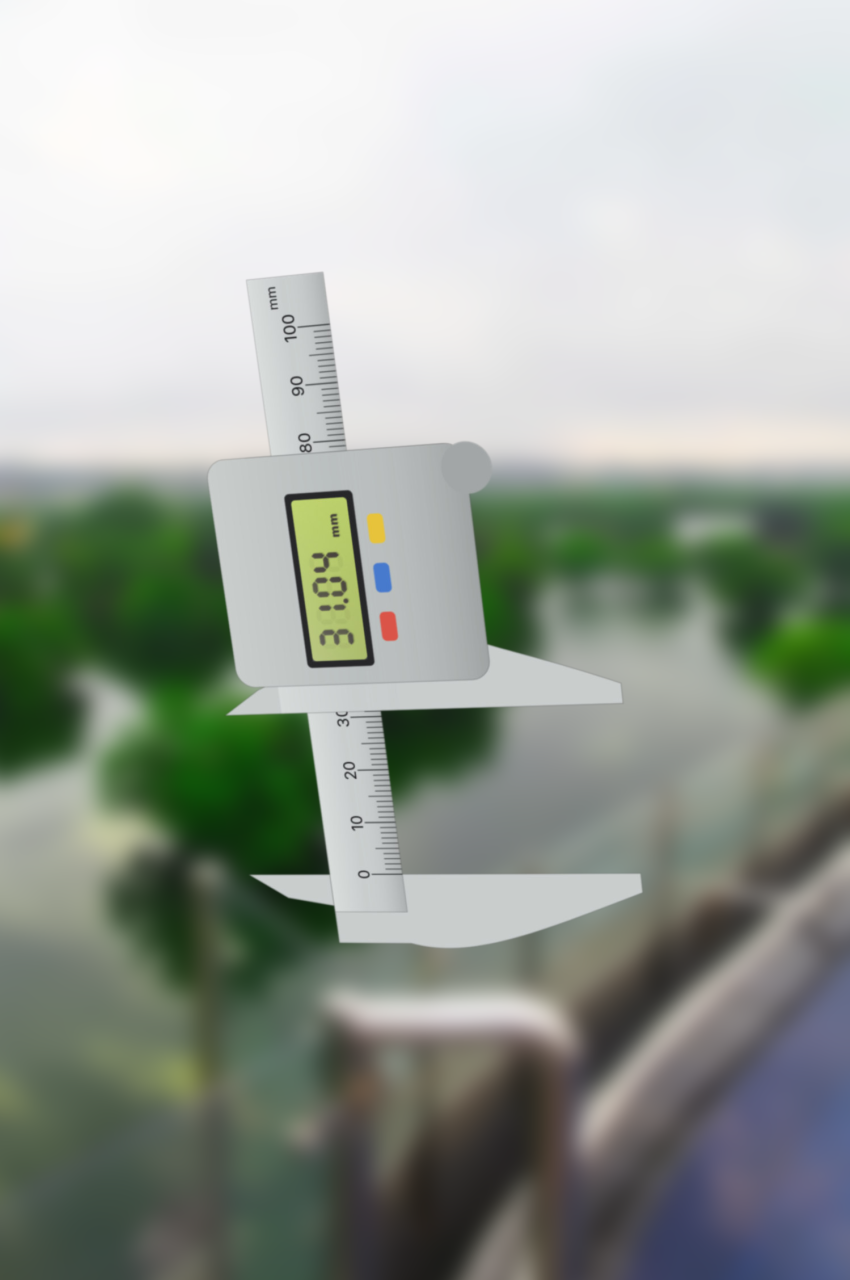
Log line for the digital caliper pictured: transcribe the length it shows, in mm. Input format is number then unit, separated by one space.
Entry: 31.04 mm
